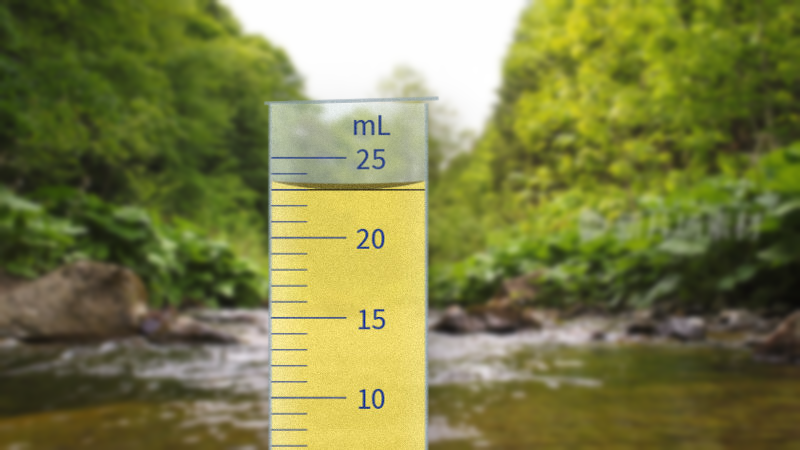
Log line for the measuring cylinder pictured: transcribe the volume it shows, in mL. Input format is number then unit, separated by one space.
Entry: 23 mL
